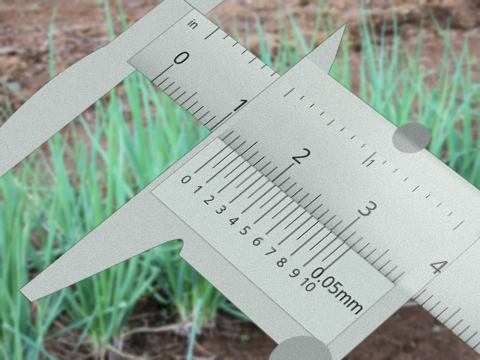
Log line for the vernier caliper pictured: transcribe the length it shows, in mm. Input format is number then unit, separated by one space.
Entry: 13.0 mm
